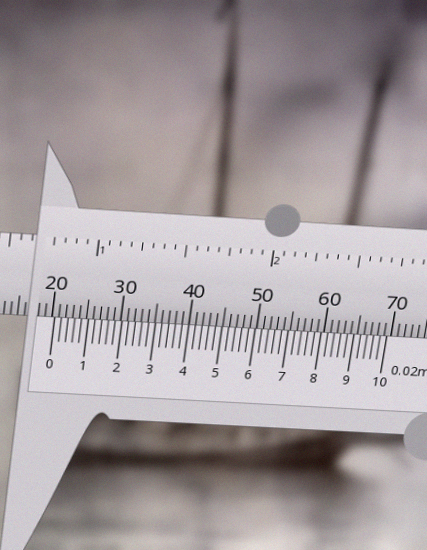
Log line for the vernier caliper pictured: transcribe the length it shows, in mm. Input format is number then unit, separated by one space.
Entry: 20.4 mm
